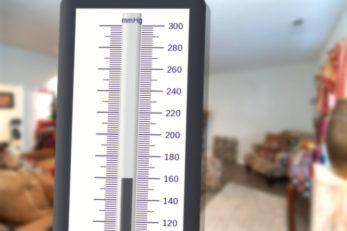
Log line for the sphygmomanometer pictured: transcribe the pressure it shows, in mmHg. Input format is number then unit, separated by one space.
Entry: 160 mmHg
